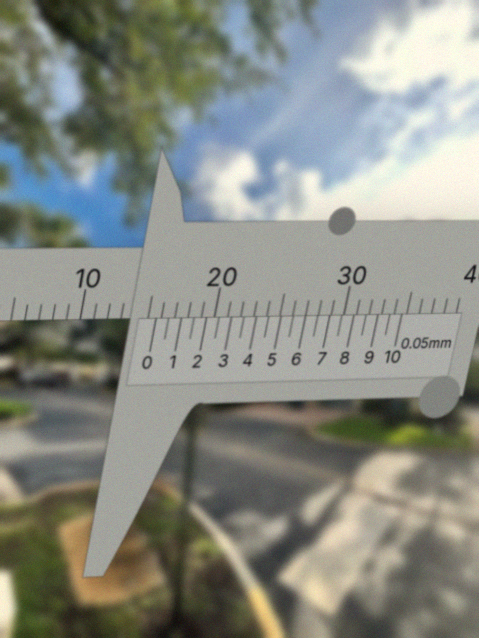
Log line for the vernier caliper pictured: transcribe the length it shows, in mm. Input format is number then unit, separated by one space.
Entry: 15.6 mm
